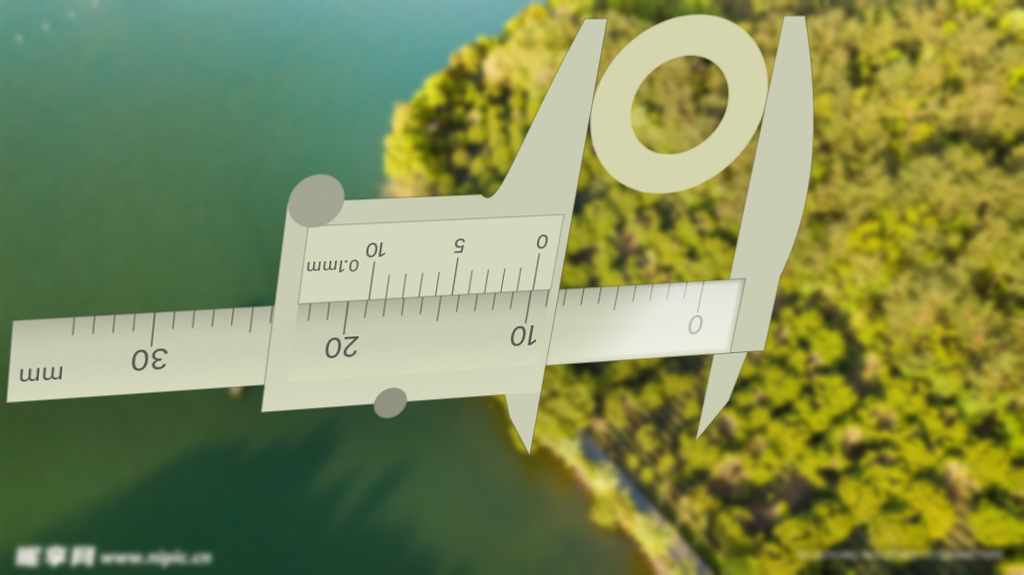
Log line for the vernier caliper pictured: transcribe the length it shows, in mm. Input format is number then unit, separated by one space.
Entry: 9.9 mm
